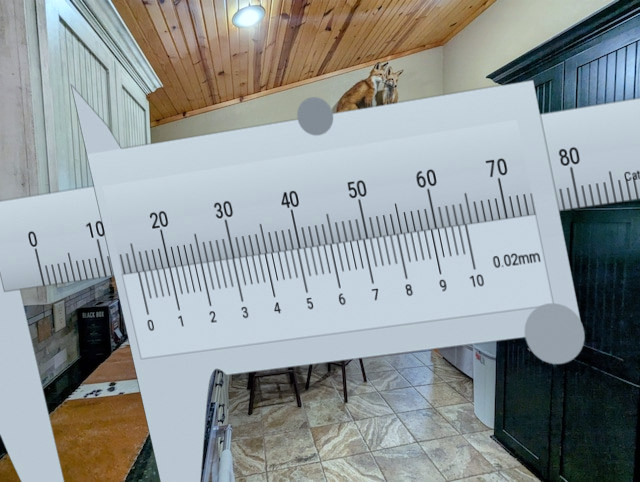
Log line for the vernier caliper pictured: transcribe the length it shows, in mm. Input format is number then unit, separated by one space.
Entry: 15.2 mm
